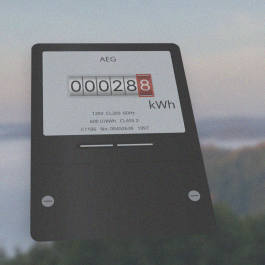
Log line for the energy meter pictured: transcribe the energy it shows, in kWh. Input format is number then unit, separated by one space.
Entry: 28.8 kWh
